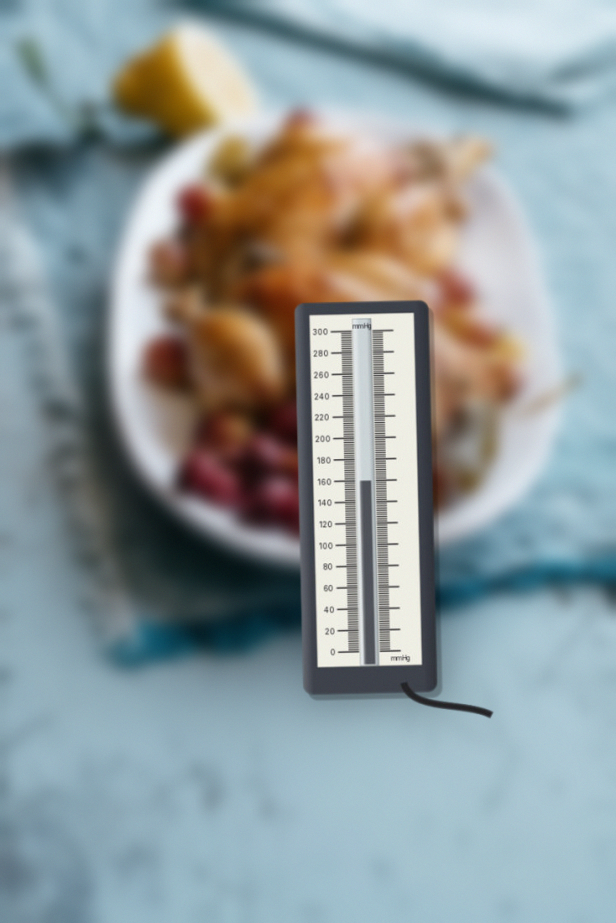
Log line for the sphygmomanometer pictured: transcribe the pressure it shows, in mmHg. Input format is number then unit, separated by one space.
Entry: 160 mmHg
